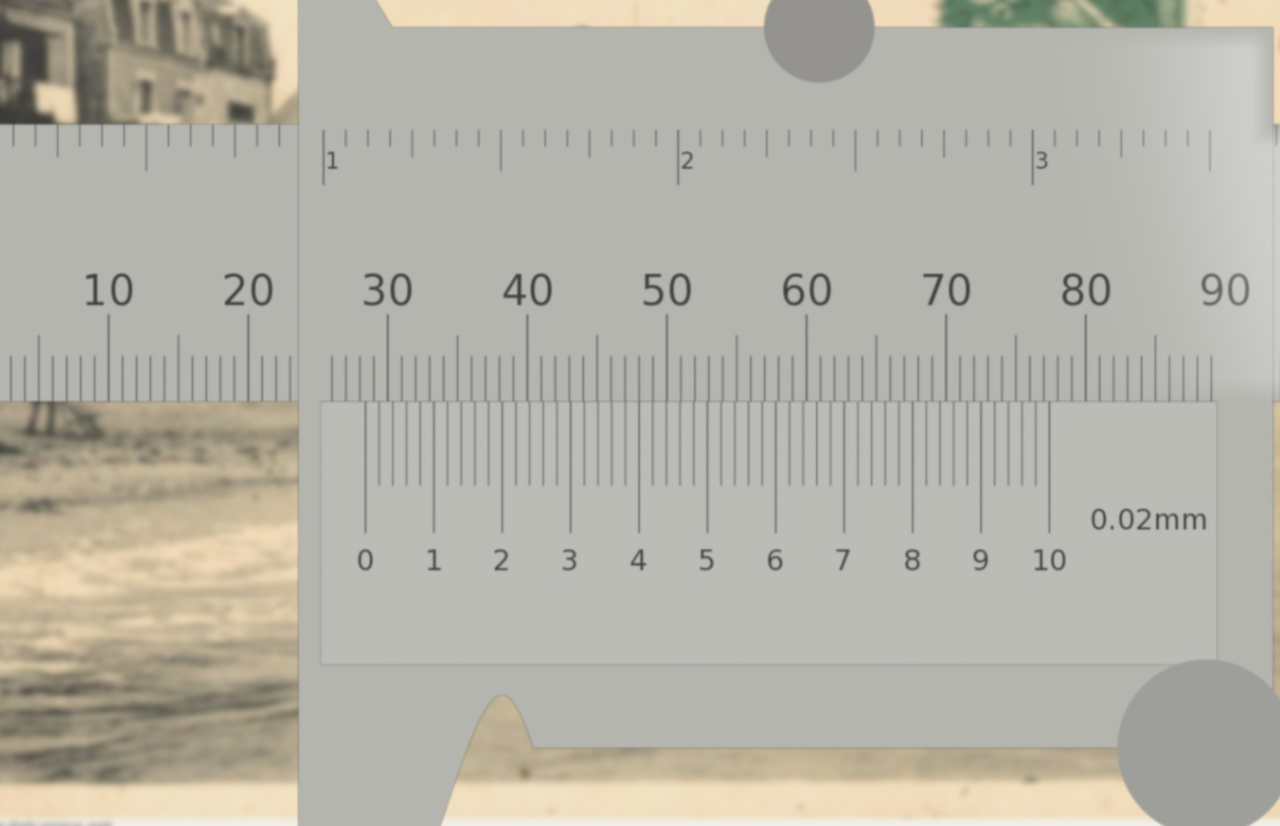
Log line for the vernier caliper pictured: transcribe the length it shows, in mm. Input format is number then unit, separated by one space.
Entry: 28.4 mm
